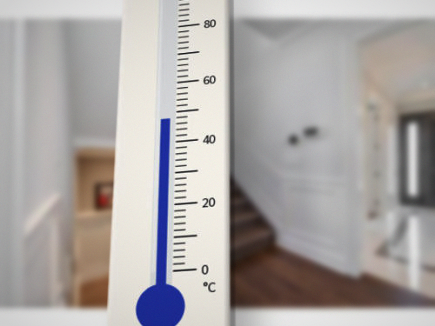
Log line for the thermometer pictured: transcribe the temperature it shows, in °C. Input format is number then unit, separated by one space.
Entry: 48 °C
